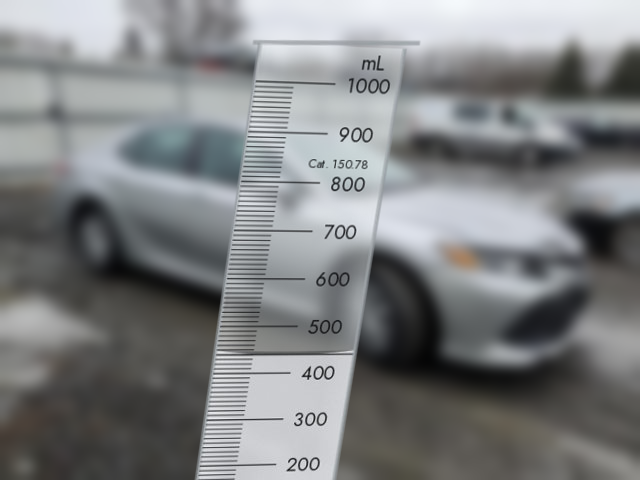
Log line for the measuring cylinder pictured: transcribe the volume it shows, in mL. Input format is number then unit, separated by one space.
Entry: 440 mL
